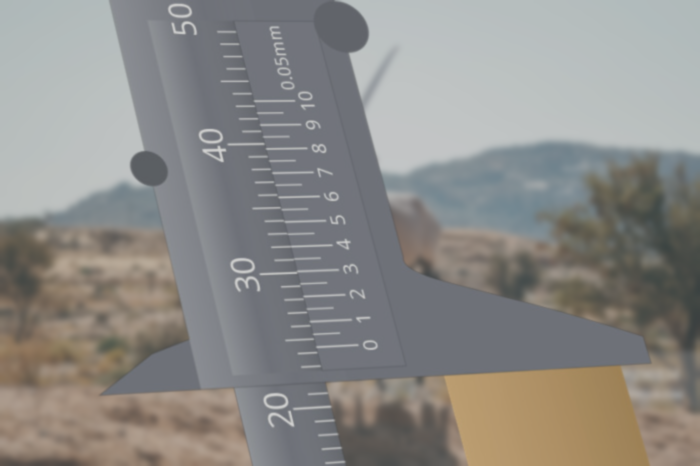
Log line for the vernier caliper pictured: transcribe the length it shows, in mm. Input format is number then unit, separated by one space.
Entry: 24.4 mm
